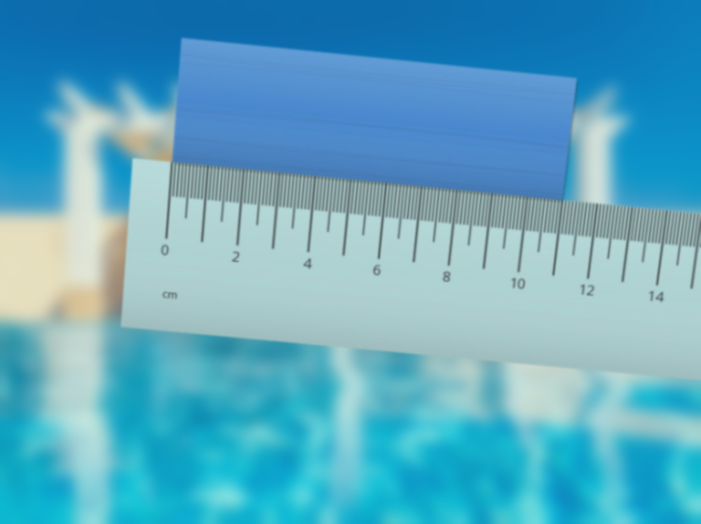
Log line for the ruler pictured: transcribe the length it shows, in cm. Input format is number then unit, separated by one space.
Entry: 11 cm
